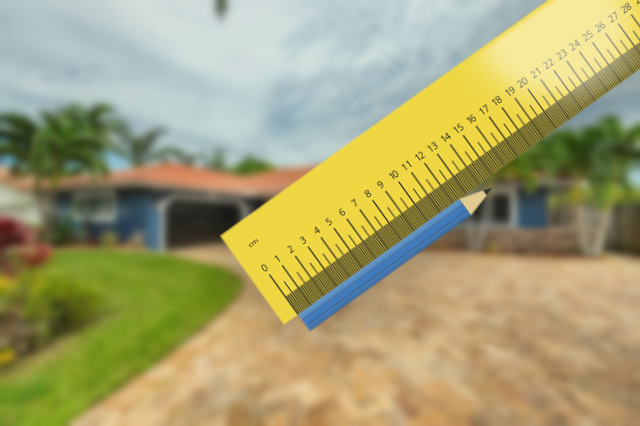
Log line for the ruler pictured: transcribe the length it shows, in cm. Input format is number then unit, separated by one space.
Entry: 14.5 cm
